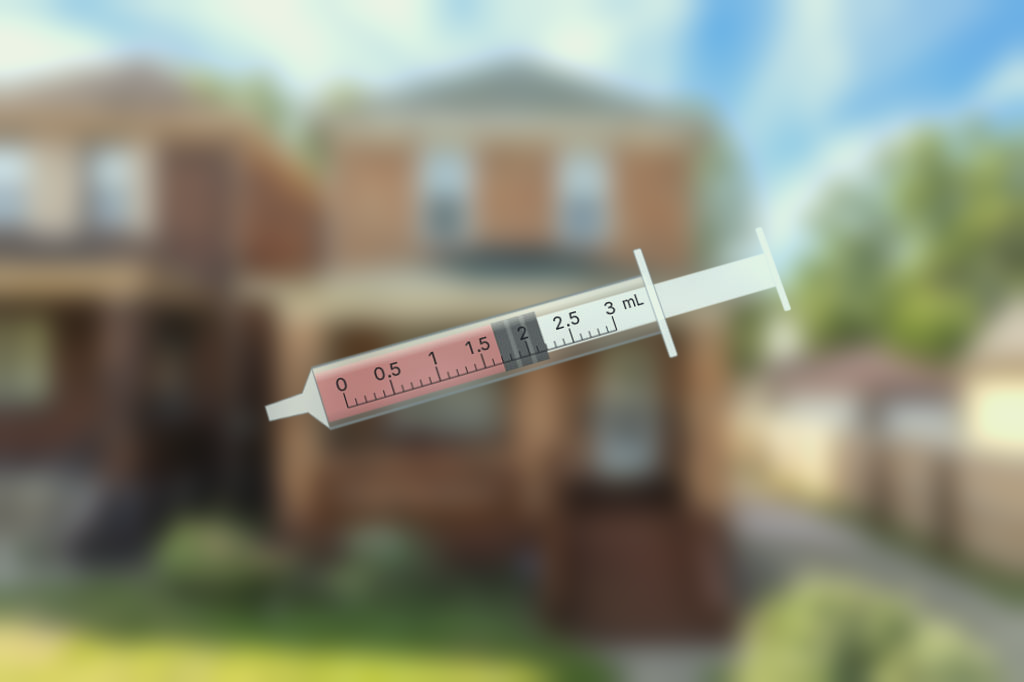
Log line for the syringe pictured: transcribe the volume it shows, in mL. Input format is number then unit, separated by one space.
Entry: 1.7 mL
